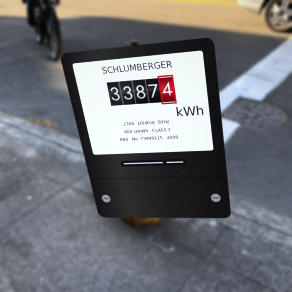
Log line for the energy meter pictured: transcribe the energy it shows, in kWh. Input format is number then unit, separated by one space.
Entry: 3387.4 kWh
